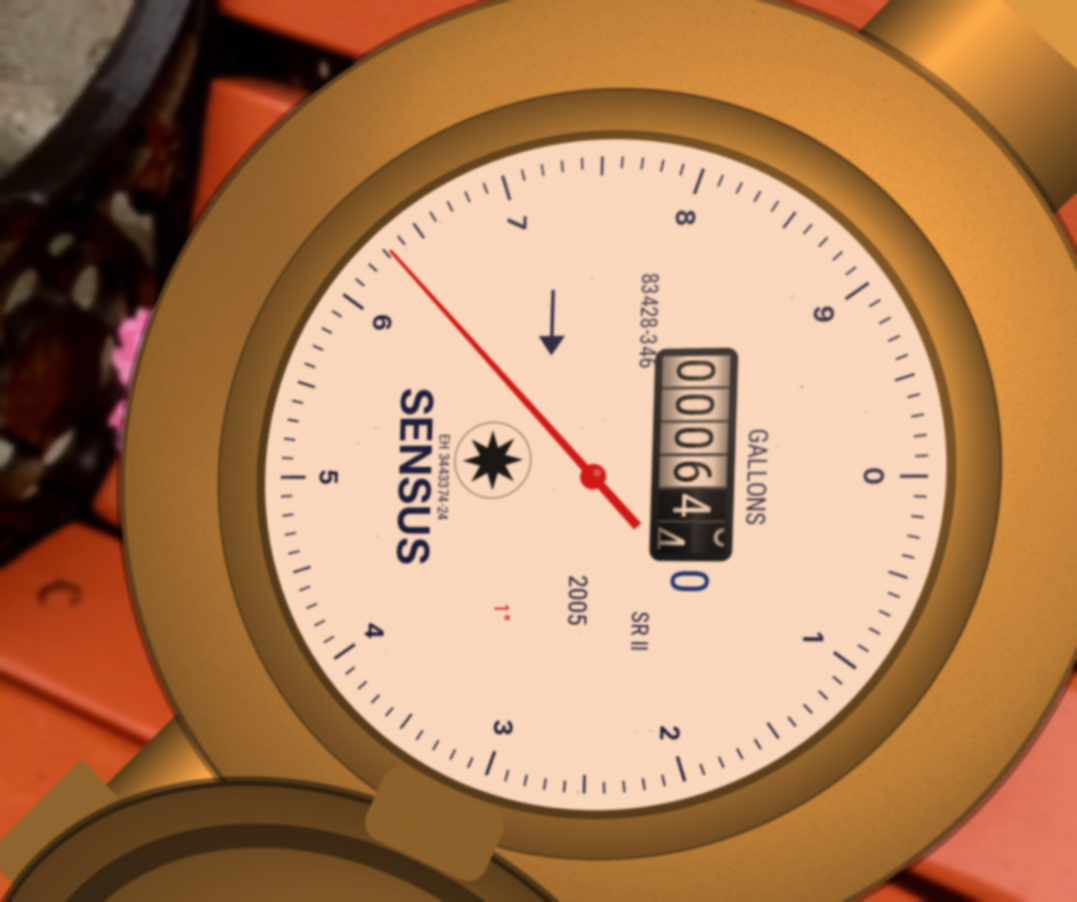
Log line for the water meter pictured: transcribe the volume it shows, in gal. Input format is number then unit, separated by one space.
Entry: 6436.3 gal
